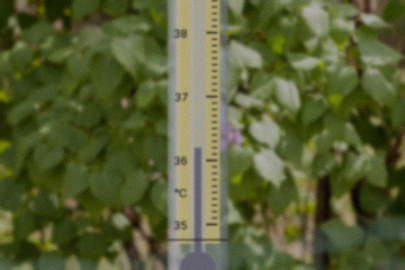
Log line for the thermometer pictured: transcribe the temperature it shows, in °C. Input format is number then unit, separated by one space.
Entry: 36.2 °C
